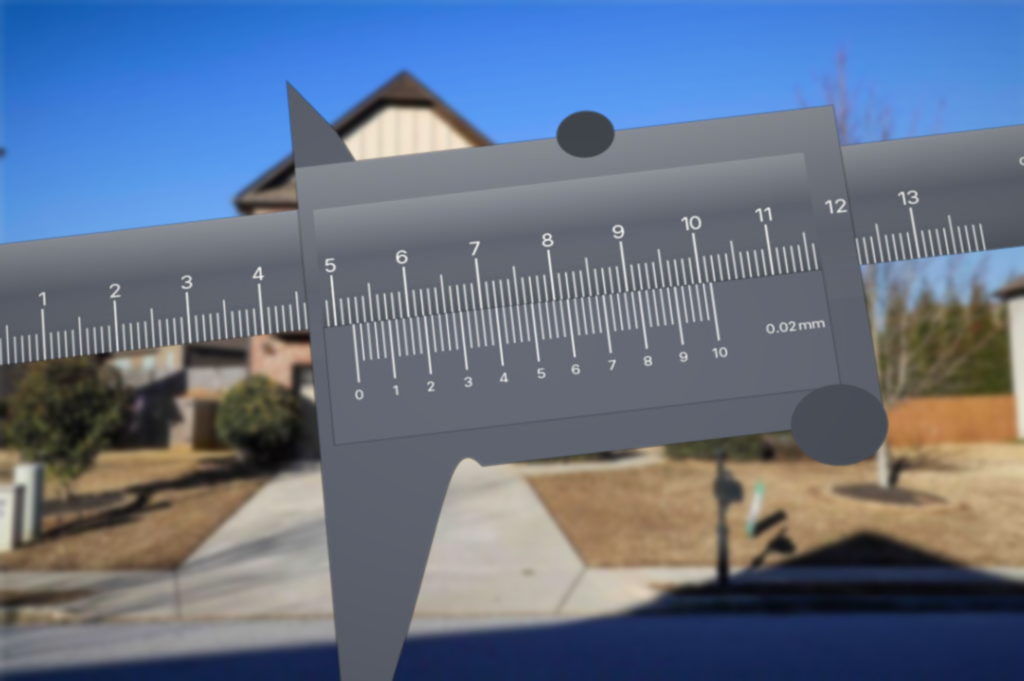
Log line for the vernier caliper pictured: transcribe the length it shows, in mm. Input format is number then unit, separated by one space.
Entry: 52.4 mm
